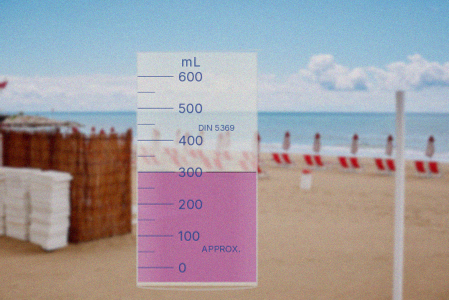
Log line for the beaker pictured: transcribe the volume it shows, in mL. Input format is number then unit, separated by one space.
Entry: 300 mL
